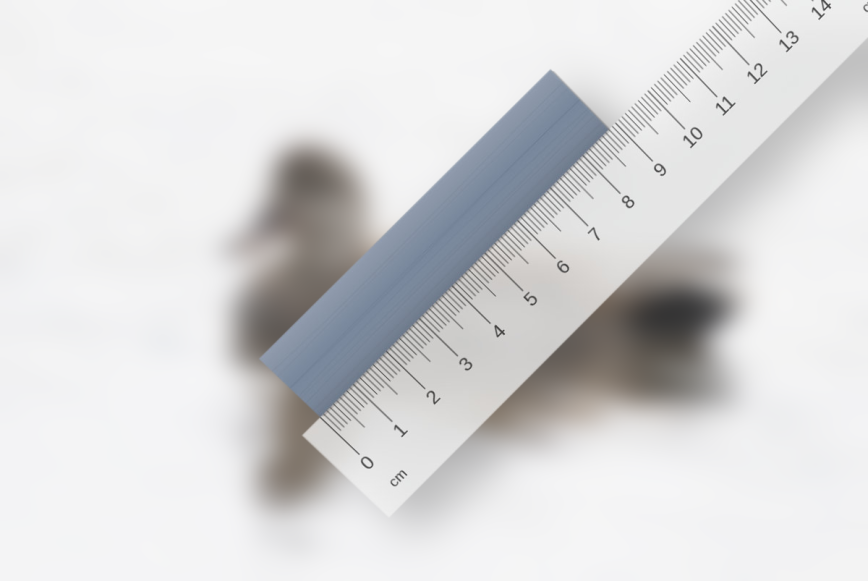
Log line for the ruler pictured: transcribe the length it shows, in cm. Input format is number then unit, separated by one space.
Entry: 8.8 cm
